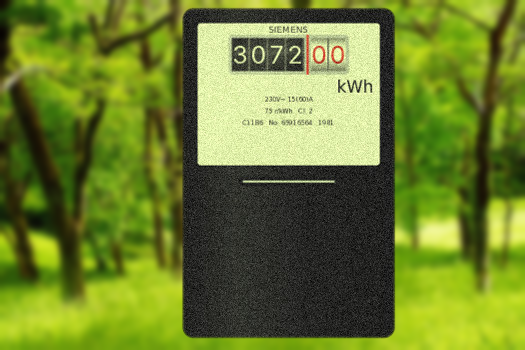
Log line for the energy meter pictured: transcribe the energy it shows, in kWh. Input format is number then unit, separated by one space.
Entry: 3072.00 kWh
